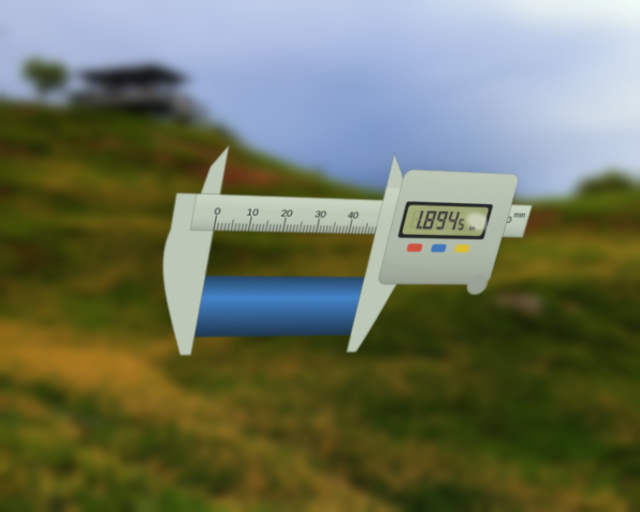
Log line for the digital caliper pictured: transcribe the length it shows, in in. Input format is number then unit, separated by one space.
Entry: 1.8945 in
